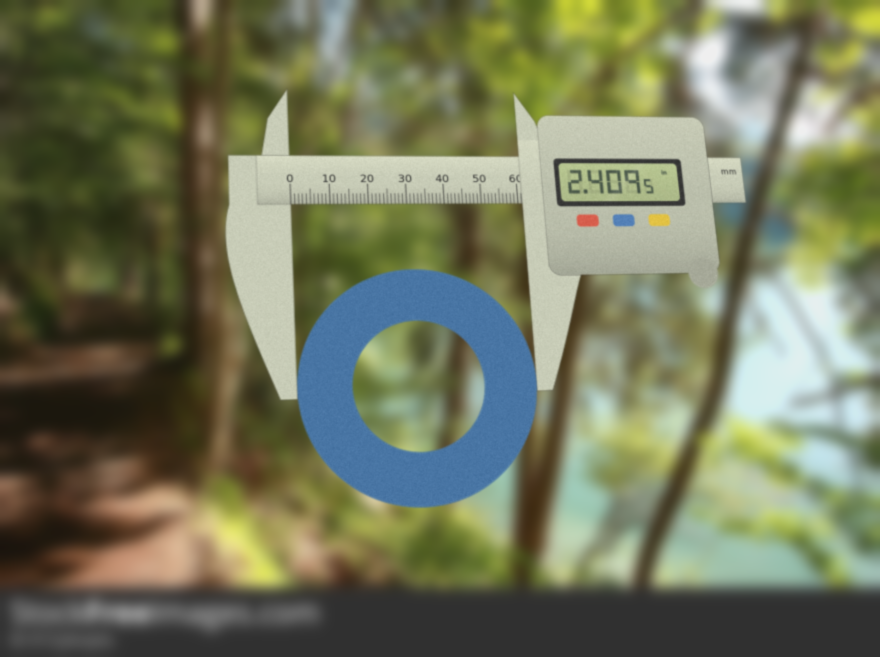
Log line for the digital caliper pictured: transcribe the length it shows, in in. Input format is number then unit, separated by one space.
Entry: 2.4095 in
